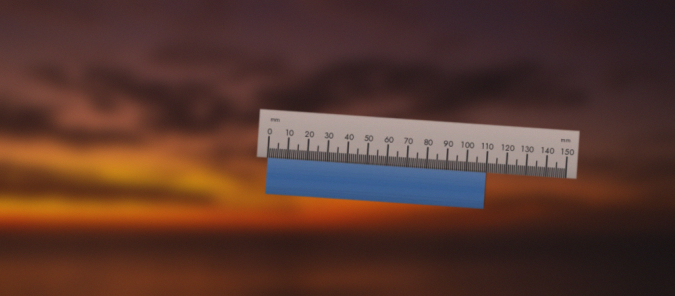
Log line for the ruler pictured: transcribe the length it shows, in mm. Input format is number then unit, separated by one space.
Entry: 110 mm
